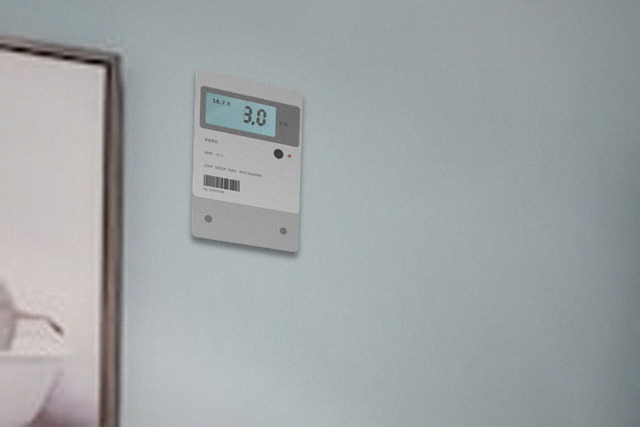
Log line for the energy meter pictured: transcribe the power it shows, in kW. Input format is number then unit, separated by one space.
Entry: 3.0 kW
